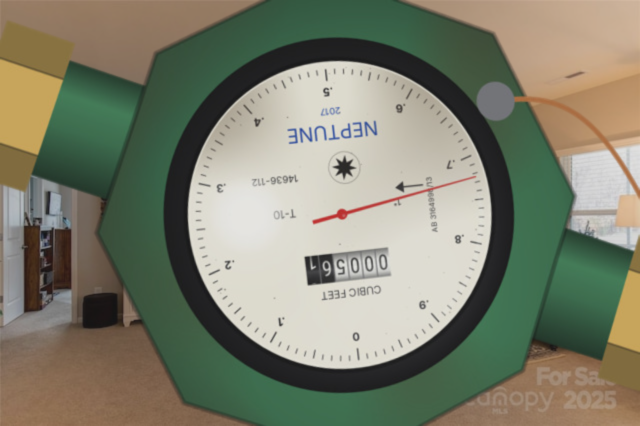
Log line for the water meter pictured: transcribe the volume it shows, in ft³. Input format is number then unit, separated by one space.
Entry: 560.72 ft³
